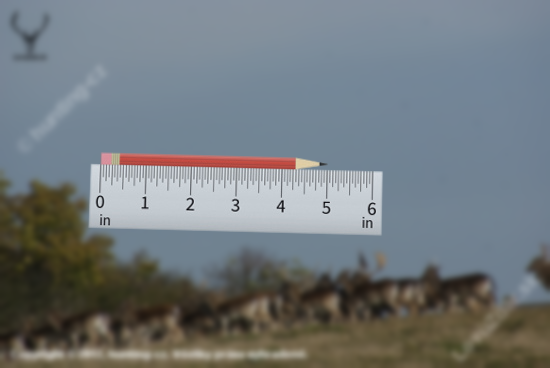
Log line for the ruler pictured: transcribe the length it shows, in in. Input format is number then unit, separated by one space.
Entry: 5 in
